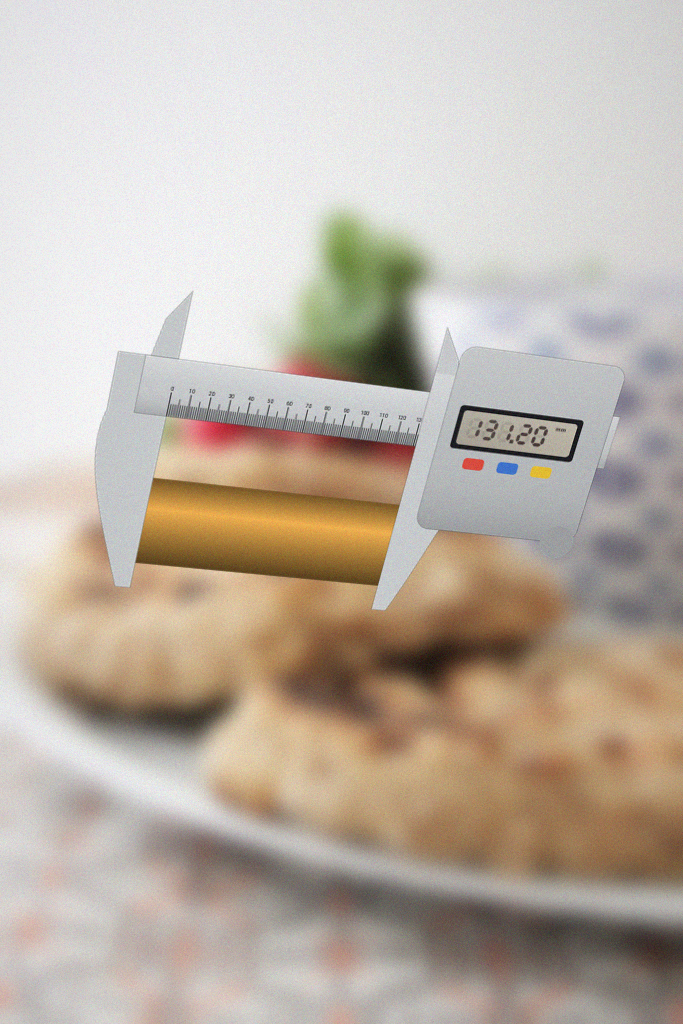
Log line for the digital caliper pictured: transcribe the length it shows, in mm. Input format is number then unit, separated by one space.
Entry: 131.20 mm
